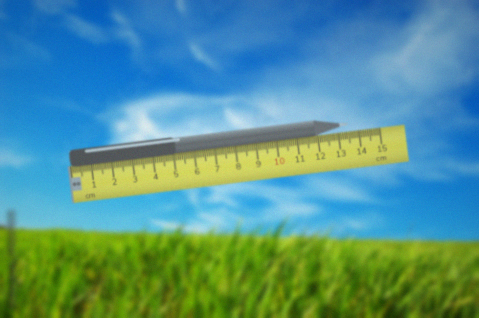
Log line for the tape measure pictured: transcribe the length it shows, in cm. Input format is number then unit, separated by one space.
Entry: 13.5 cm
